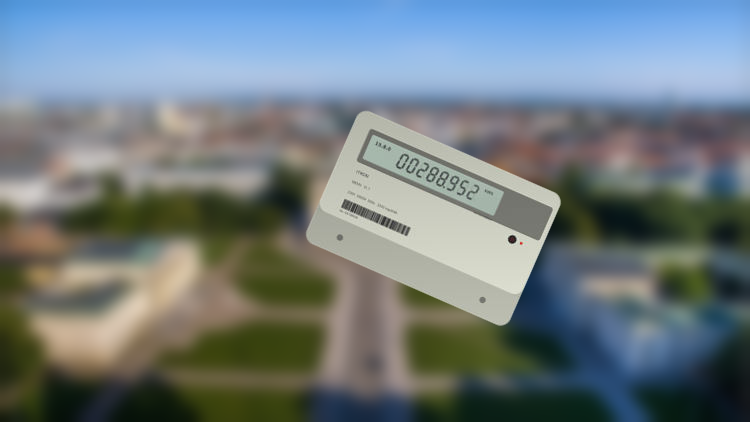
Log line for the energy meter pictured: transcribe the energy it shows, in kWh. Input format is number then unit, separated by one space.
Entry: 288.952 kWh
